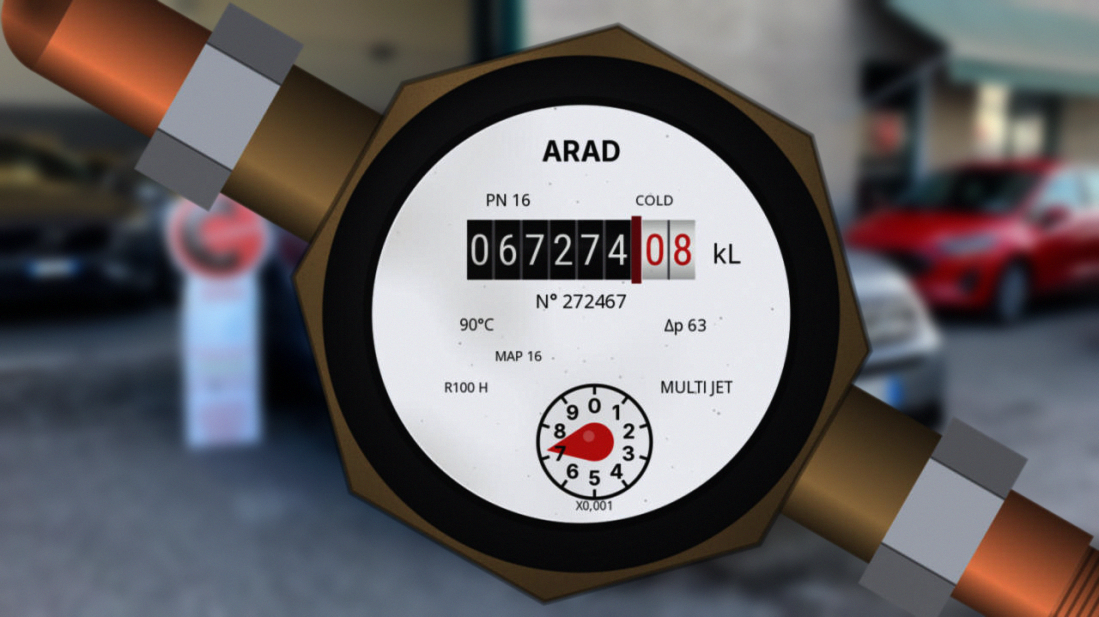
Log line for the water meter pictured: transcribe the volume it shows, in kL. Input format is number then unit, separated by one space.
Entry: 67274.087 kL
